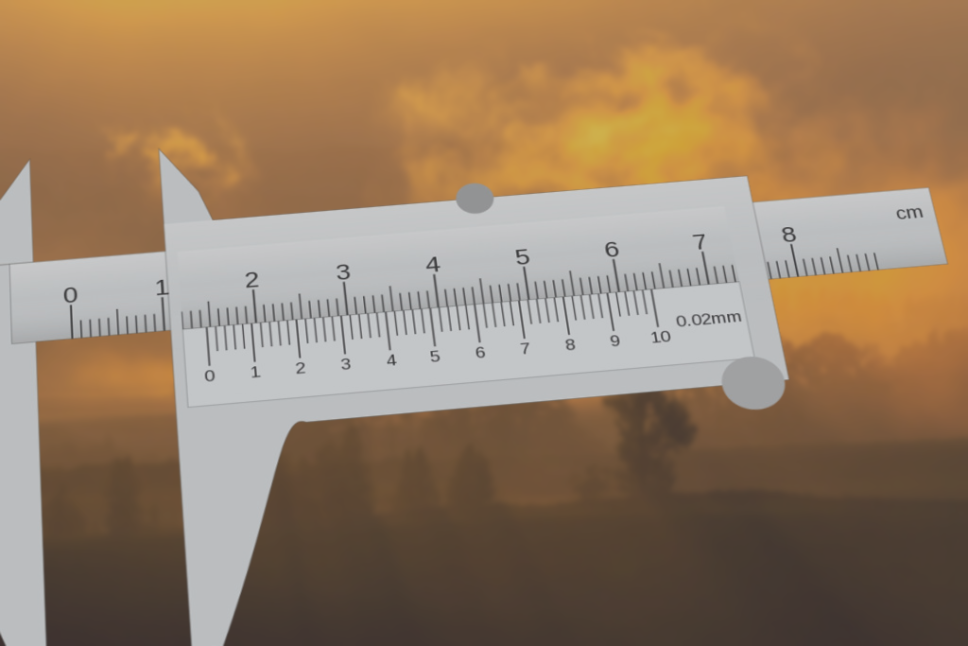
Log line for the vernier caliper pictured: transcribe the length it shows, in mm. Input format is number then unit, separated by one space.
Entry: 14.6 mm
